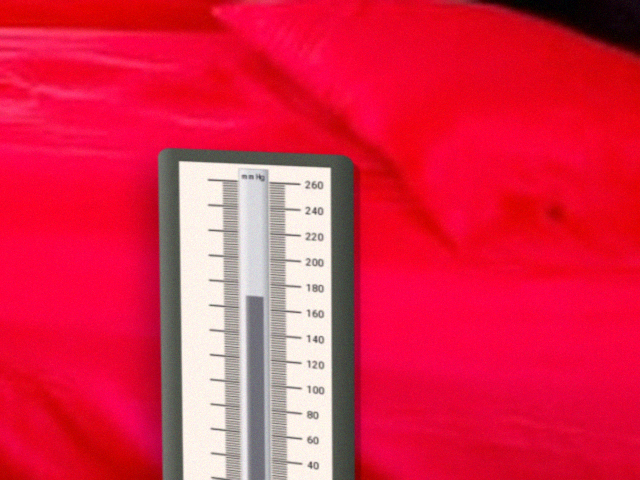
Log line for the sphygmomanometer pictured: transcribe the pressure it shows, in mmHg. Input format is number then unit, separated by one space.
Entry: 170 mmHg
